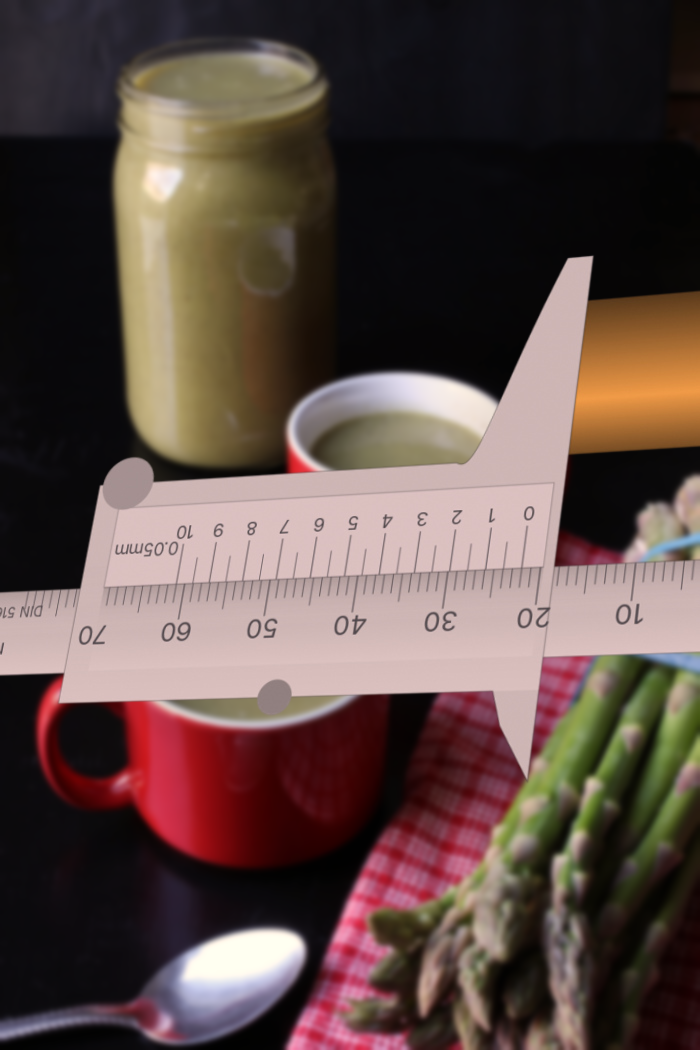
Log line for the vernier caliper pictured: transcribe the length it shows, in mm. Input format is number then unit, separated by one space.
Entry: 22.0 mm
